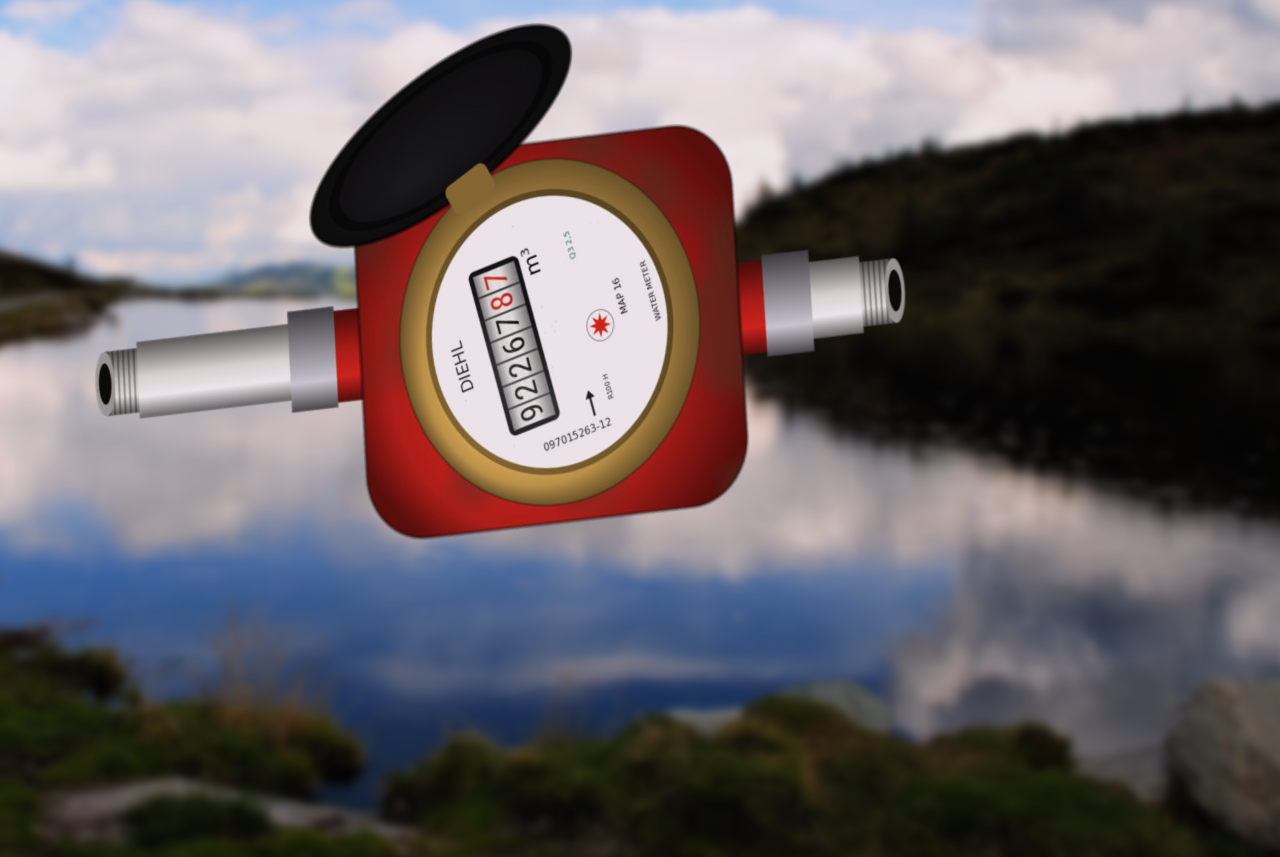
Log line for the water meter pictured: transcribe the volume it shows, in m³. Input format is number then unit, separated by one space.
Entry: 92267.87 m³
